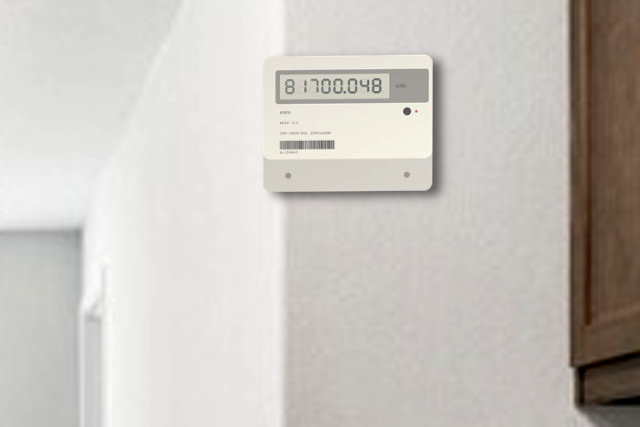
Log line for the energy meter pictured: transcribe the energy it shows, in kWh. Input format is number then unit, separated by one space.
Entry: 81700.048 kWh
